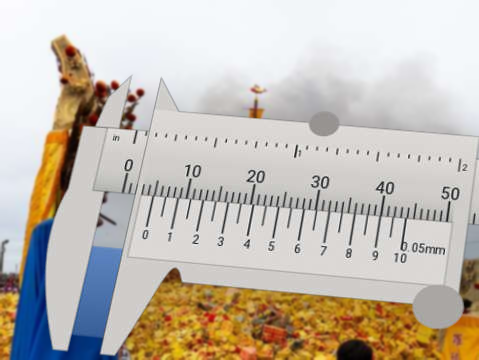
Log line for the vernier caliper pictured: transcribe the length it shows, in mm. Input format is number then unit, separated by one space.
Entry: 4.8 mm
